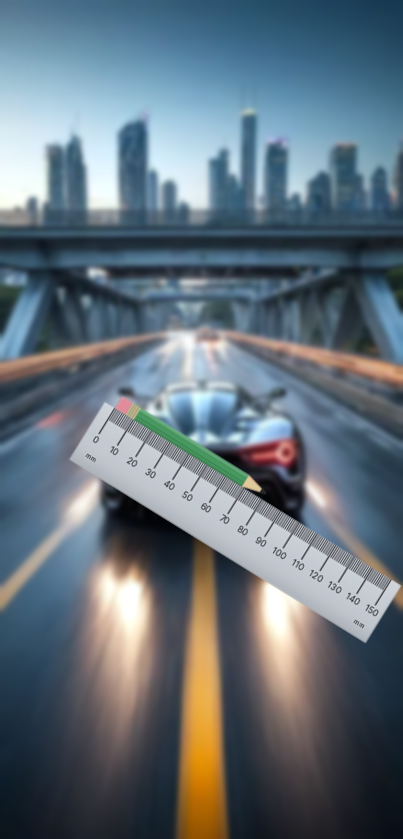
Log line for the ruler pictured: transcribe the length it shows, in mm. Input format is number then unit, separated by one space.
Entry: 80 mm
